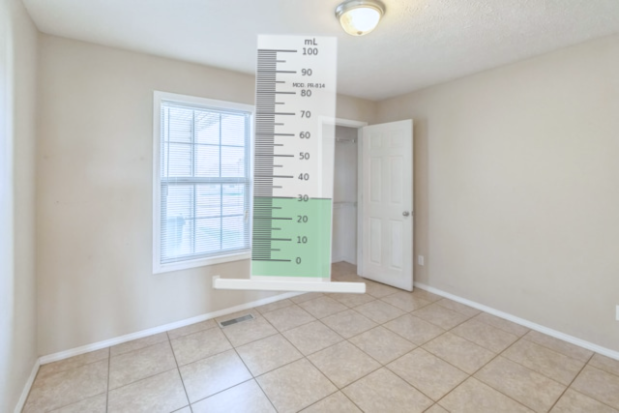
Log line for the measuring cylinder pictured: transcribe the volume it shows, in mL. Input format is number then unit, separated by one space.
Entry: 30 mL
